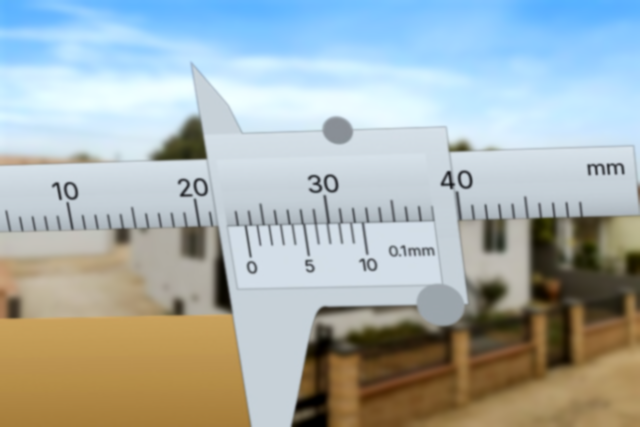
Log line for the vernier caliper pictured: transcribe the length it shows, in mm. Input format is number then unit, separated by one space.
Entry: 23.6 mm
